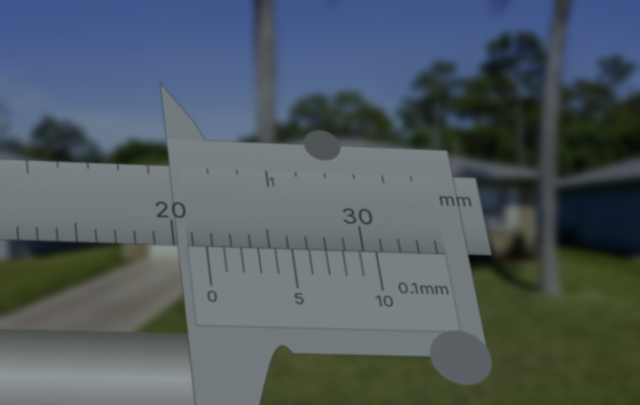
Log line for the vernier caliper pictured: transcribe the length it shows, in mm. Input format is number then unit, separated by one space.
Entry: 21.7 mm
